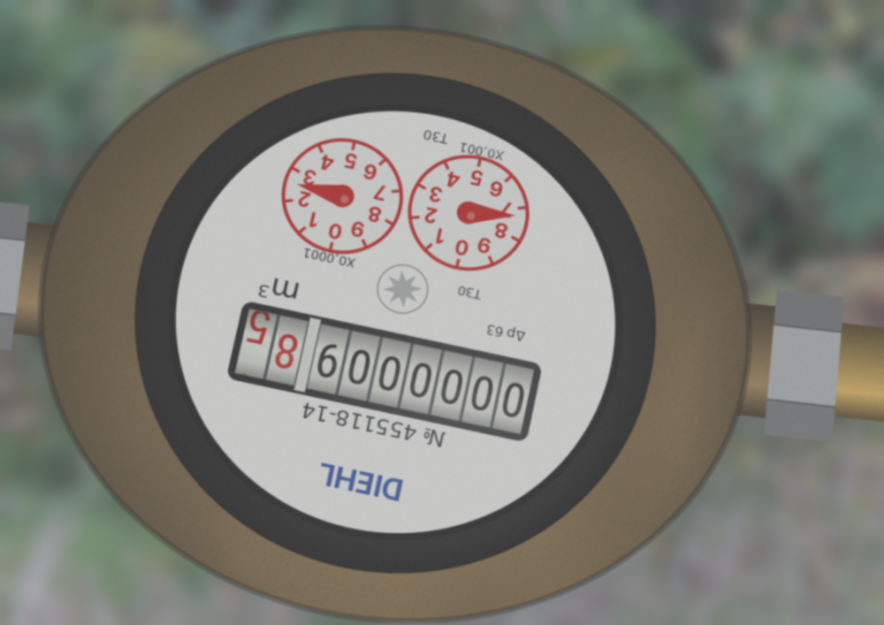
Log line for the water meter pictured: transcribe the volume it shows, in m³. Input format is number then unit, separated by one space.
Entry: 9.8472 m³
